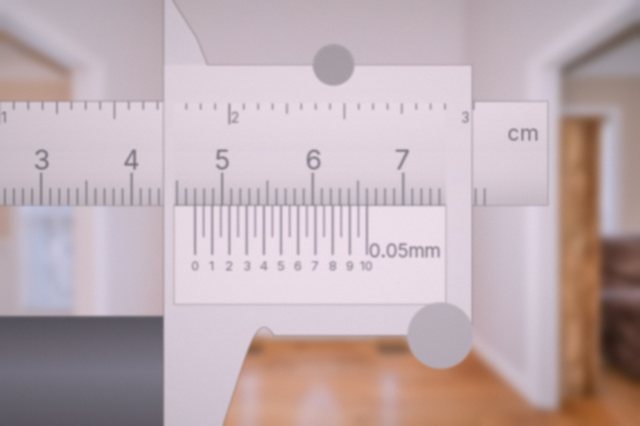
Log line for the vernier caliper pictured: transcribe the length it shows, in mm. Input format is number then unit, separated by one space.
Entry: 47.0 mm
